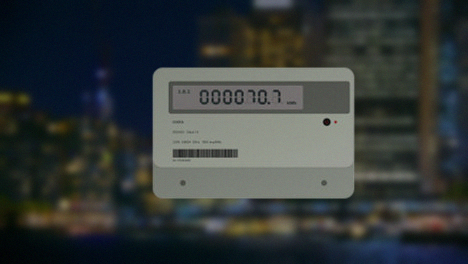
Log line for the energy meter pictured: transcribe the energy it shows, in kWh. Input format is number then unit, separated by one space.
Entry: 70.7 kWh
